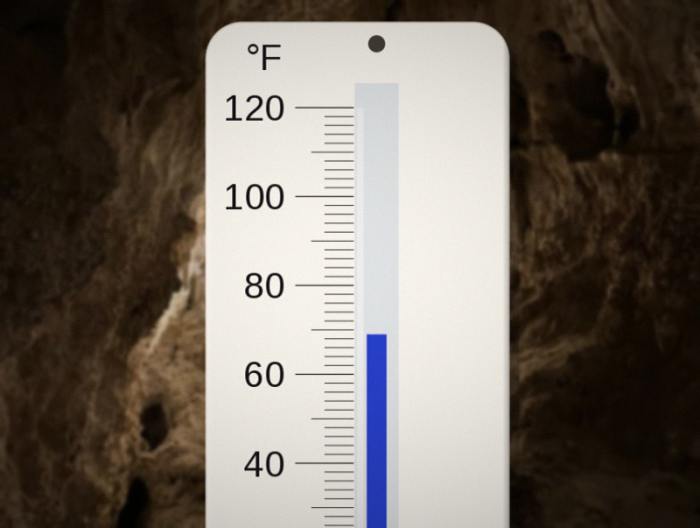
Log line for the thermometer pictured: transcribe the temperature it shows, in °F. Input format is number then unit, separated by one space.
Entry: 69 °F
